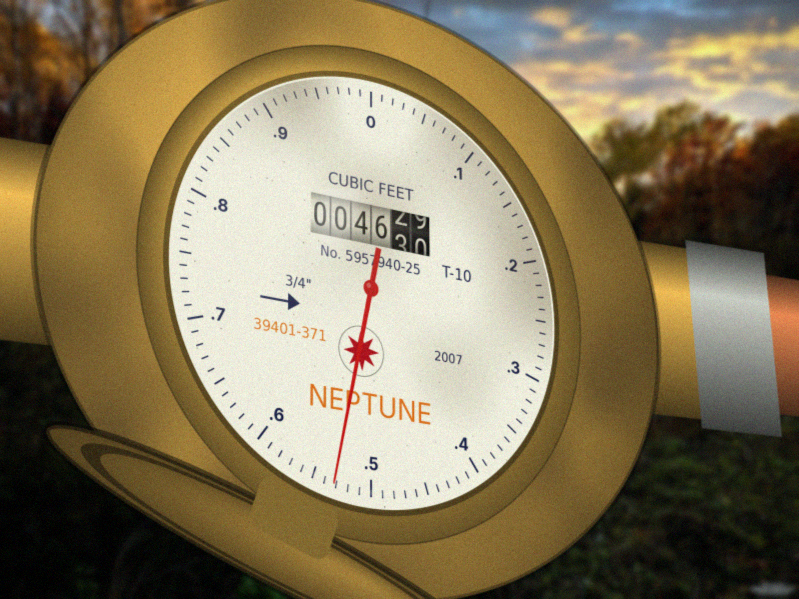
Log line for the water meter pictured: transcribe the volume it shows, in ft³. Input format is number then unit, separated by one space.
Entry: 4629.53 ft³
